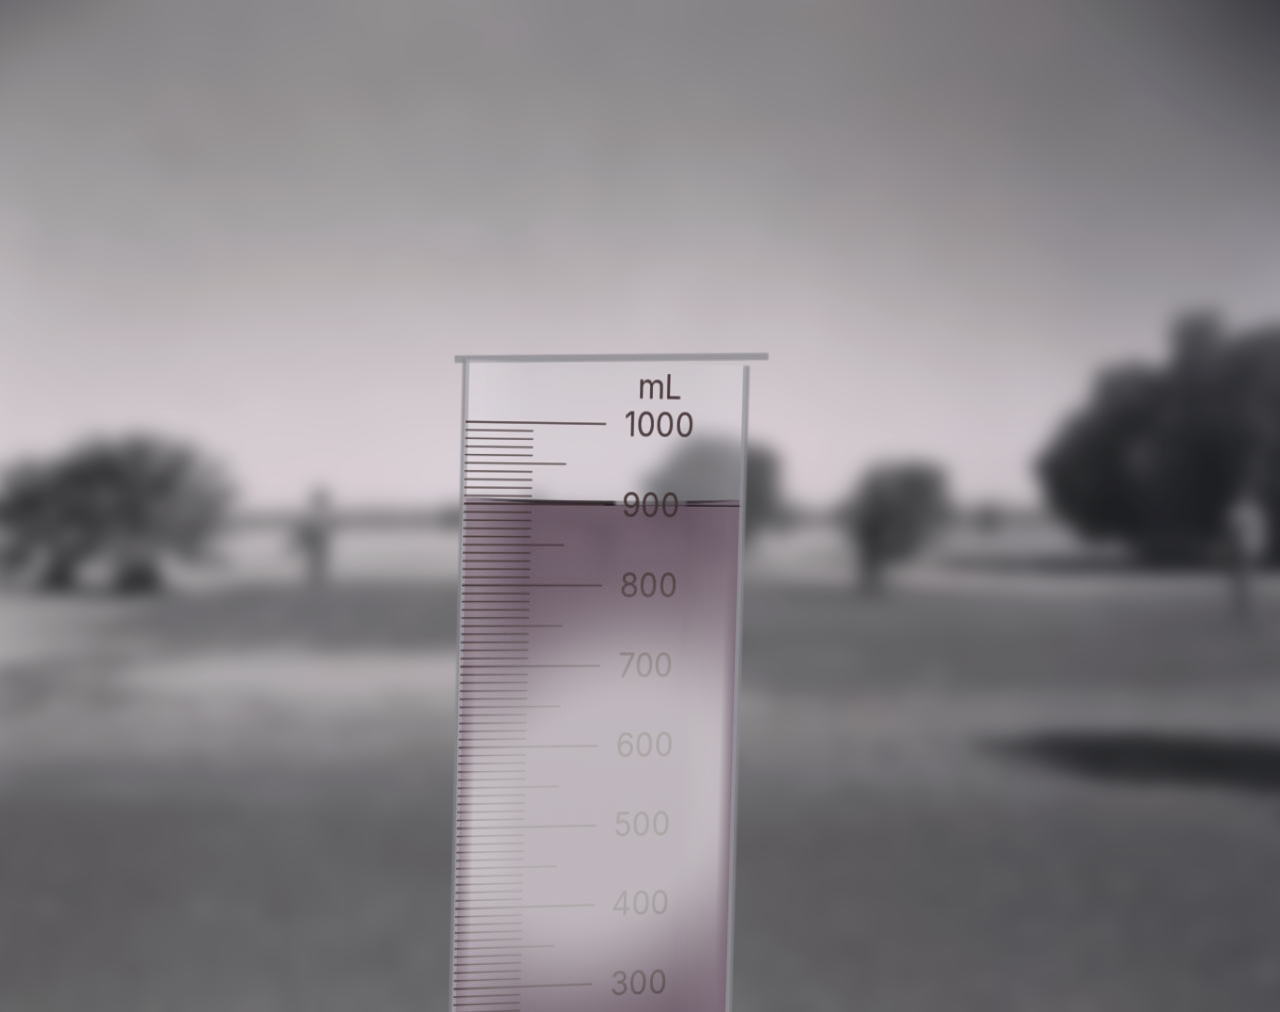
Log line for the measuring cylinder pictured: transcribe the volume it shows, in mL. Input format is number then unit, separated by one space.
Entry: 900 mL
